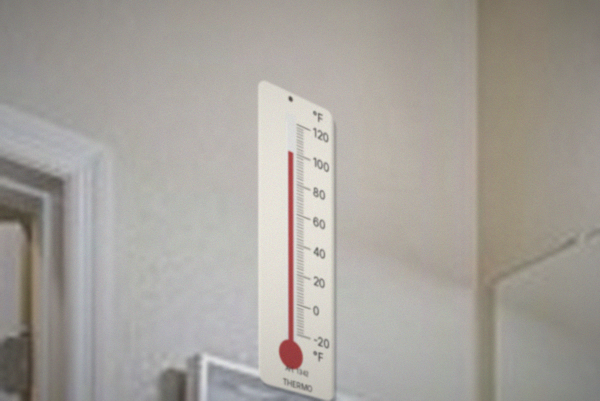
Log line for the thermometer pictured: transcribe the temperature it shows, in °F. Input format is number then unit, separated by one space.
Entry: 100 °F
